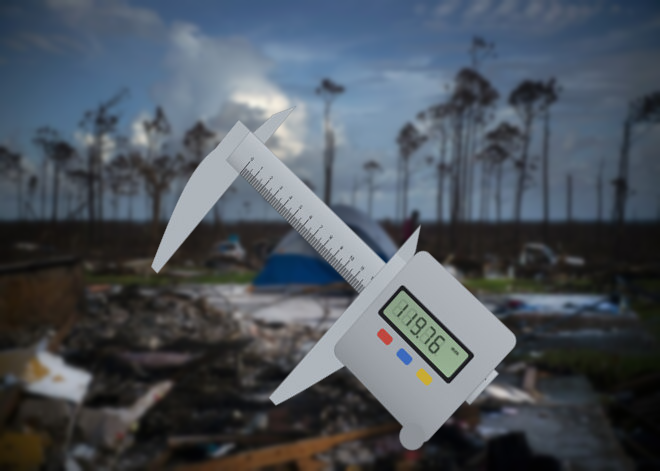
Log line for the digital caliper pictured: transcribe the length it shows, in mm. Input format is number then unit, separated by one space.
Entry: 119.76 mm
